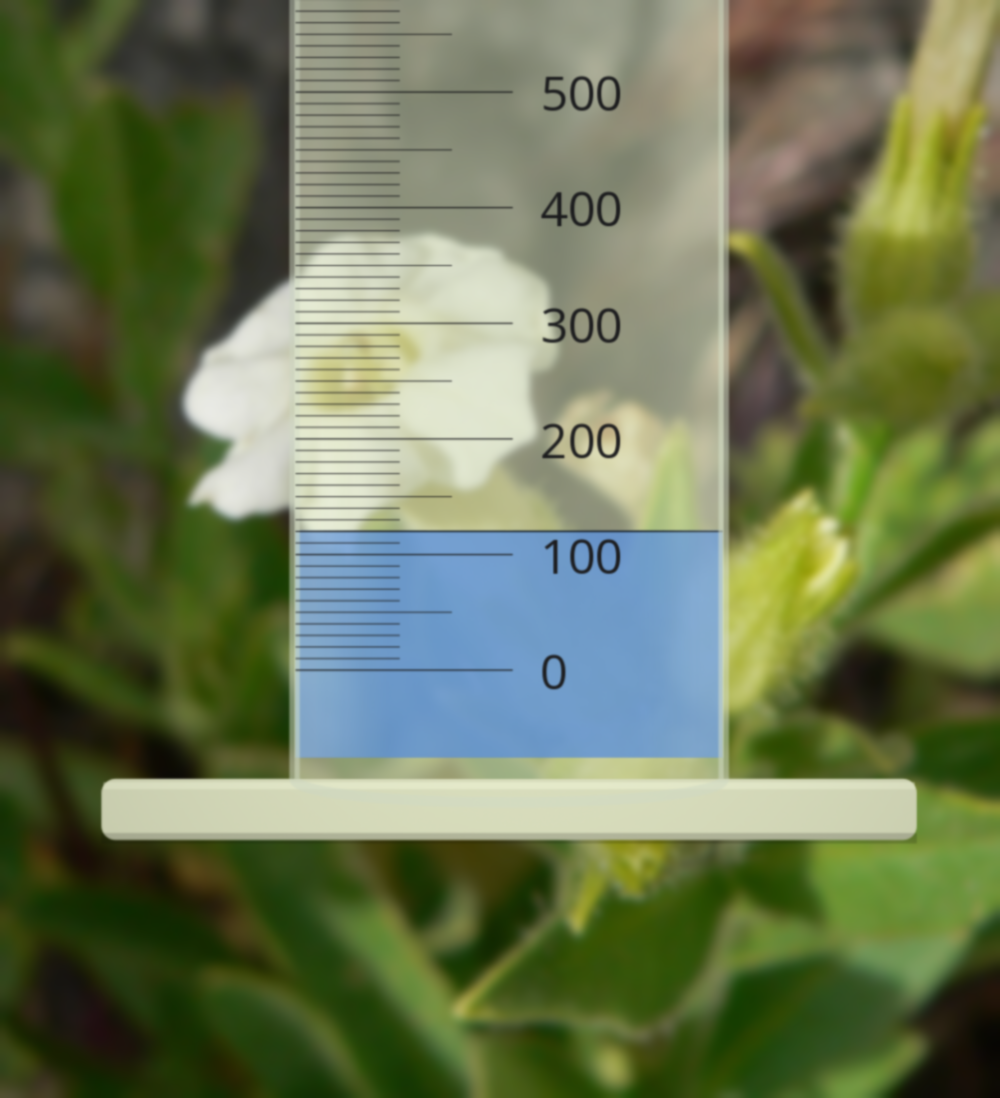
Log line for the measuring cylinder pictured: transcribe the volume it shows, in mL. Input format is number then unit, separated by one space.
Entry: 120 mL
